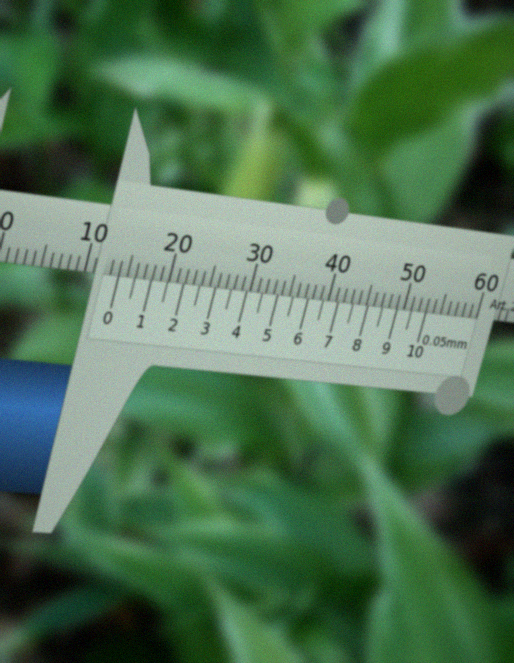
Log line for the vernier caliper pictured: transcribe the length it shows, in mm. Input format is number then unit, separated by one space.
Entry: 14.0 mm
